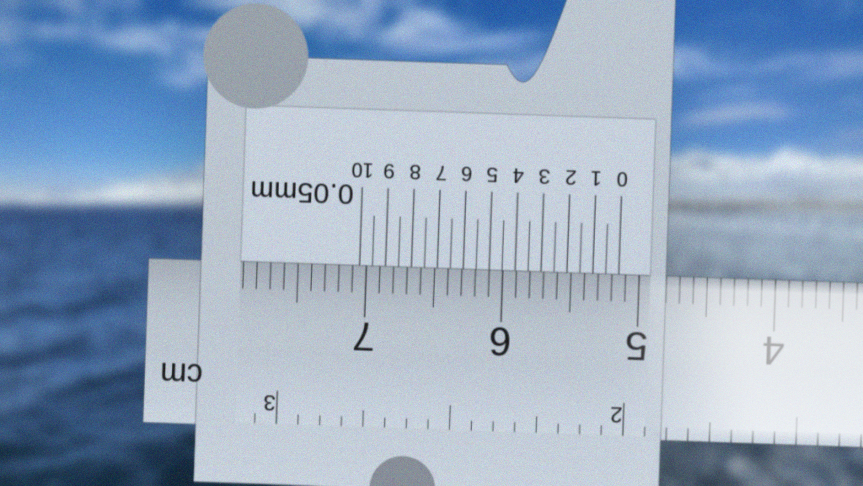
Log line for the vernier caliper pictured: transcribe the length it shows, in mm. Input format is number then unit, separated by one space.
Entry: 51.5 mm
